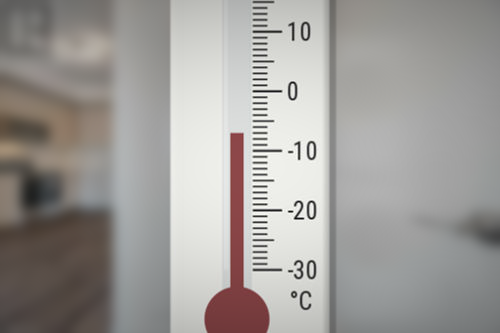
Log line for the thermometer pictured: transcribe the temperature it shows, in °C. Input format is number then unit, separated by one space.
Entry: -7 °C
